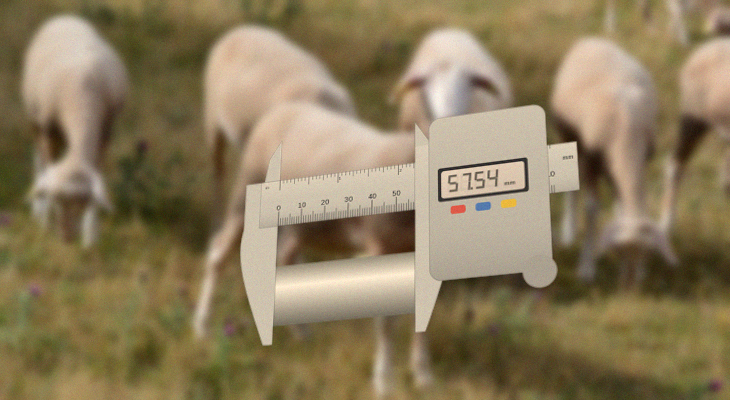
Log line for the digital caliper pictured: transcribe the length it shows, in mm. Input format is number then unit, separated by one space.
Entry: 57.54 mm
